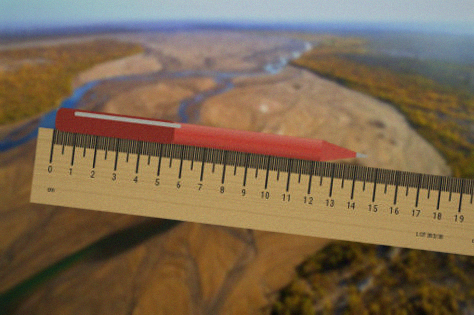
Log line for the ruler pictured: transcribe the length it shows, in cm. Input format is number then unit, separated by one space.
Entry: 14.5 cm
